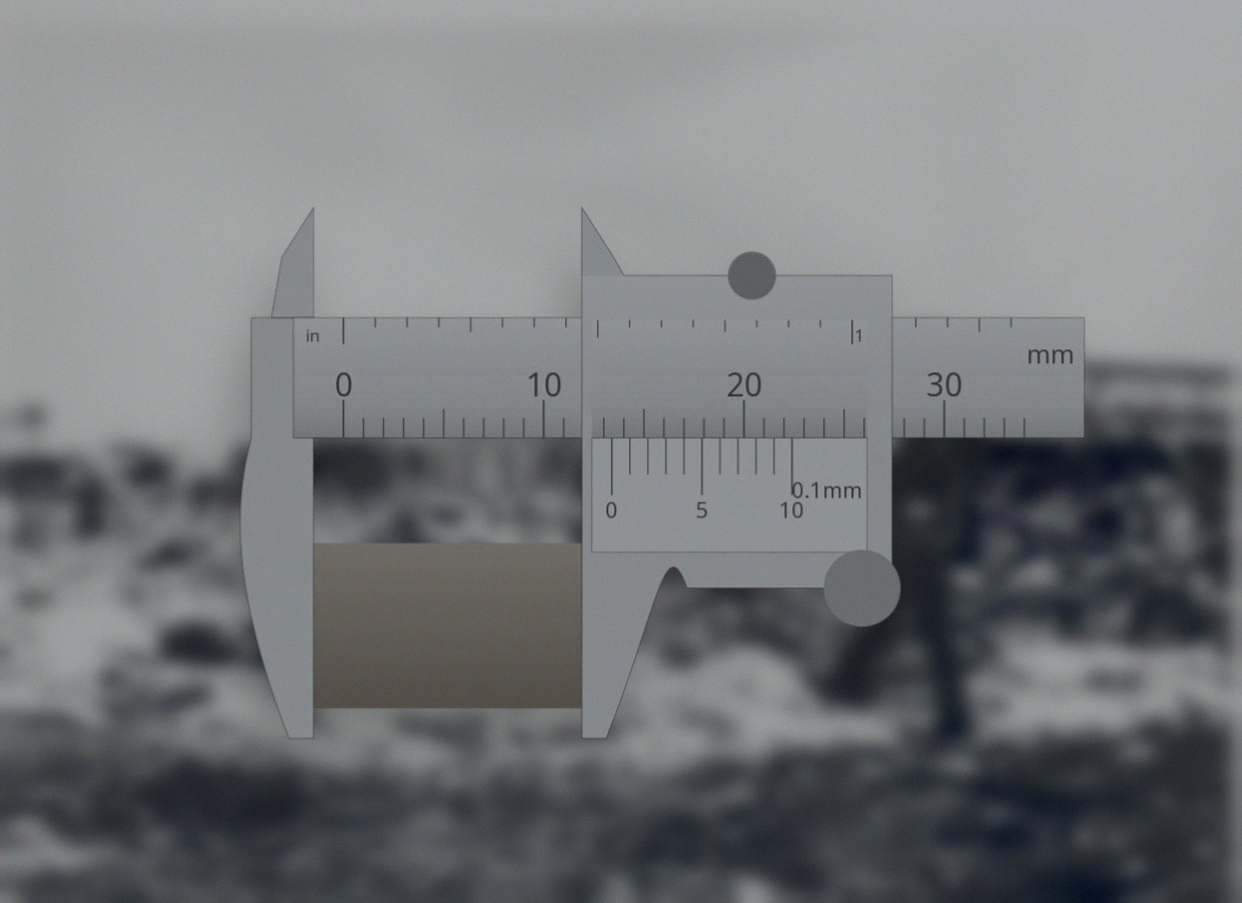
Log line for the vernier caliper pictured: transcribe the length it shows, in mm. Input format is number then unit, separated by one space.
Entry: 13.4 mm
